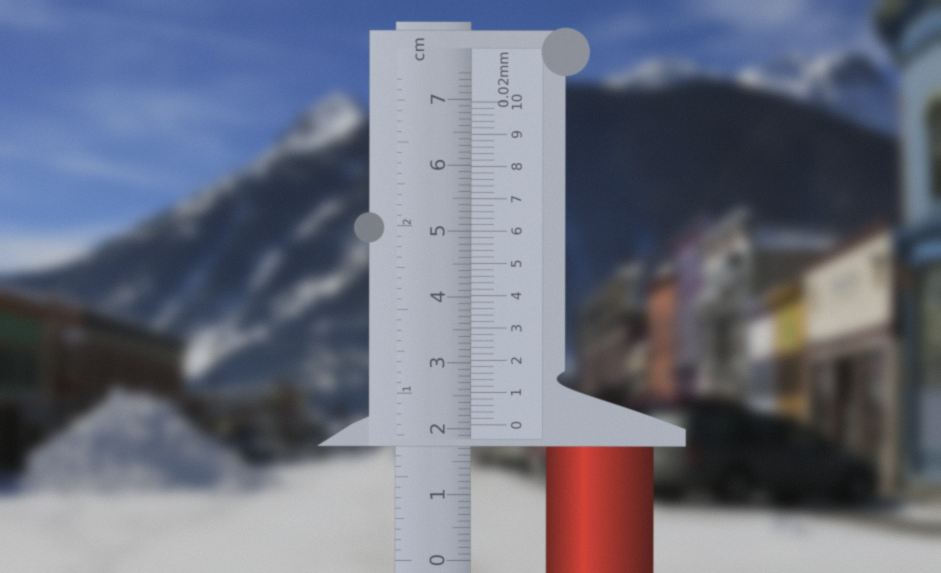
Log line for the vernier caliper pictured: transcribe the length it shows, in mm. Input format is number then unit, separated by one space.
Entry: 20.6 mm
